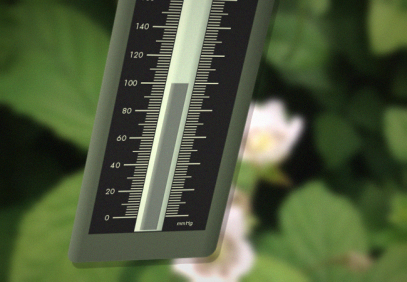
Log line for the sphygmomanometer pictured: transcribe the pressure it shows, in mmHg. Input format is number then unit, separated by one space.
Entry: 100 mmHg
